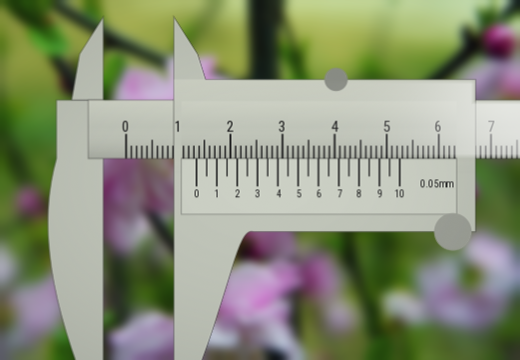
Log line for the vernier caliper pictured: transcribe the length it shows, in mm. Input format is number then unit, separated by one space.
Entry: 13.5 mm
